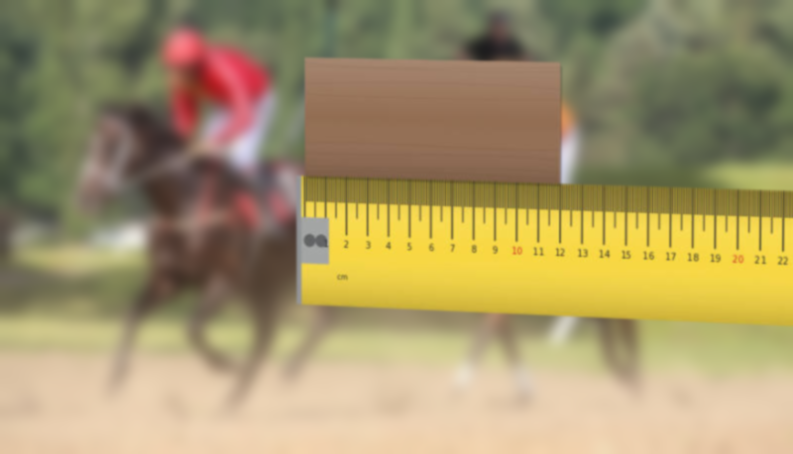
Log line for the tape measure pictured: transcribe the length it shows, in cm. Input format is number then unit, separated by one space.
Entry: 12 cm
